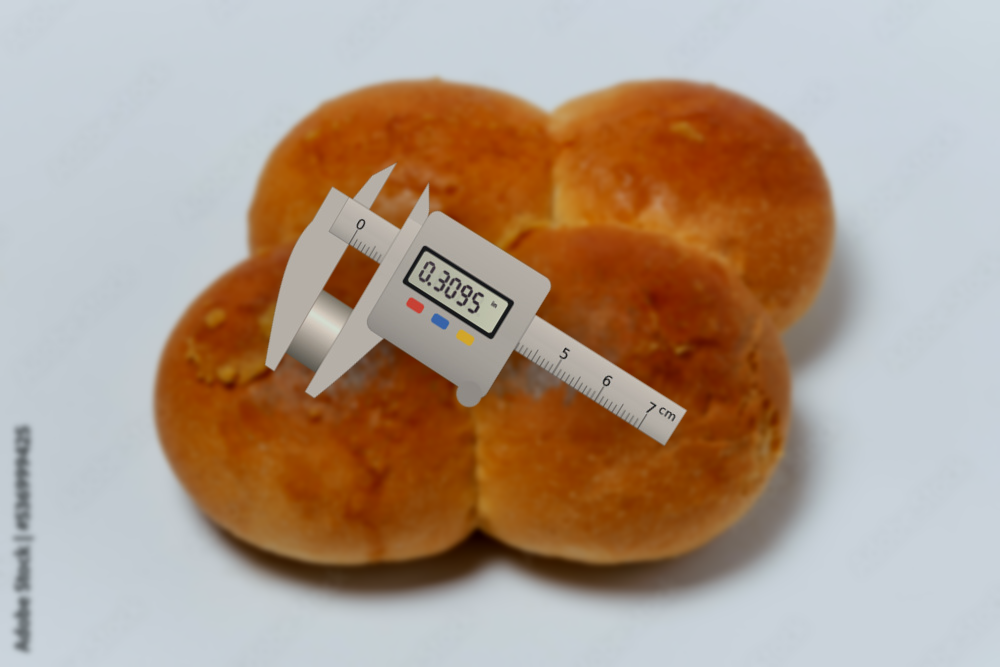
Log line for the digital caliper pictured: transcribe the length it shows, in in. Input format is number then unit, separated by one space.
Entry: 0.3095 in
